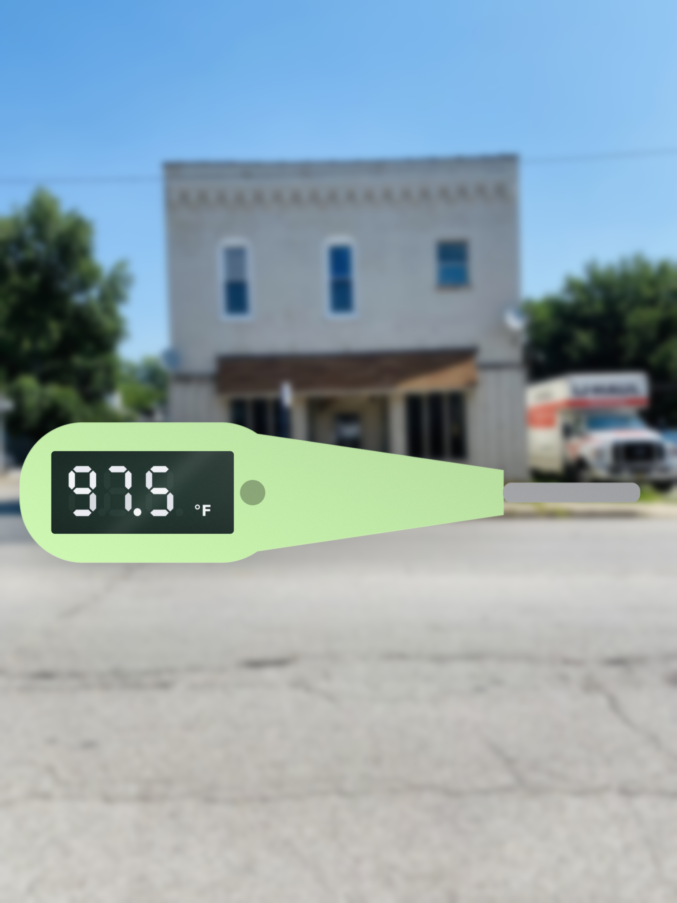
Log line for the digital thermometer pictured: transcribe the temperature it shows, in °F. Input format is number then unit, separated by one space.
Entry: 97.5 °F
